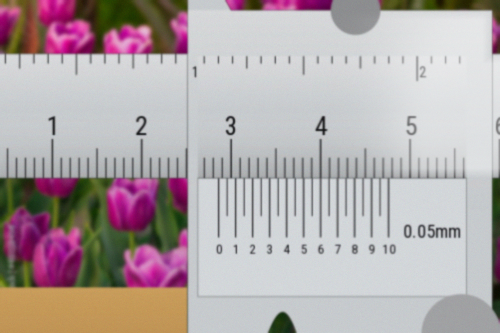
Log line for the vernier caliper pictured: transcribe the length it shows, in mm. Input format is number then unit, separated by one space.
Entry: 28.6 mm
